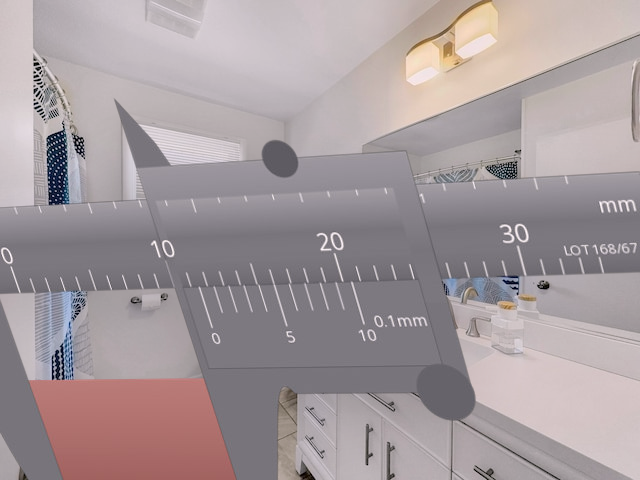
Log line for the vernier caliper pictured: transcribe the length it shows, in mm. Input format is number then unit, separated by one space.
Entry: 11.5 mm
